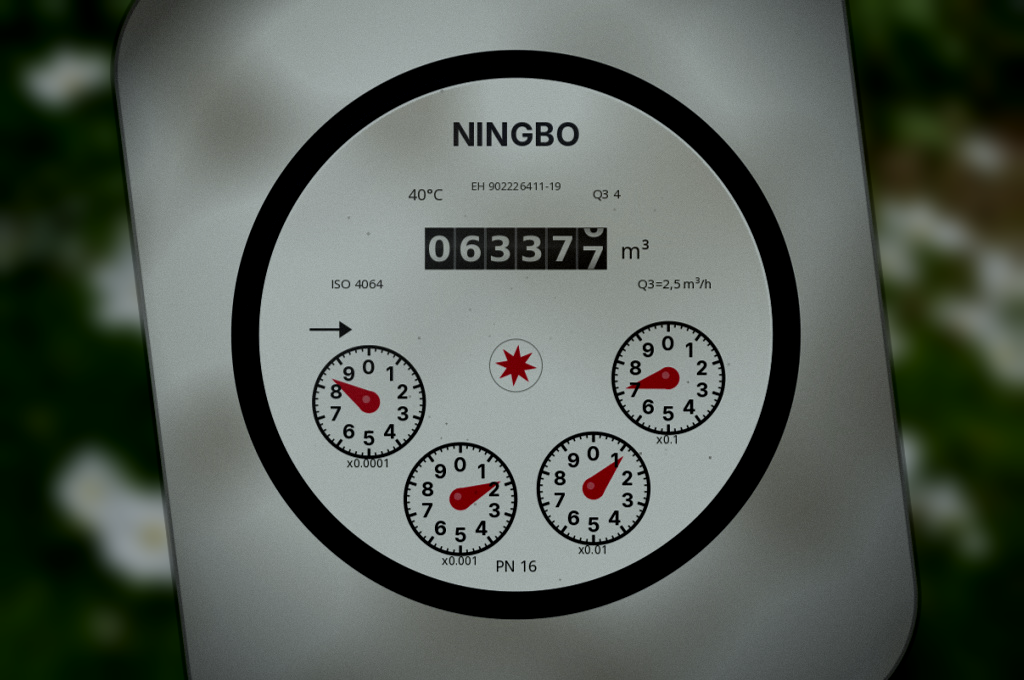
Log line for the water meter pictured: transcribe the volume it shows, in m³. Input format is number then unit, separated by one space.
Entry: 63376.7118 m³
